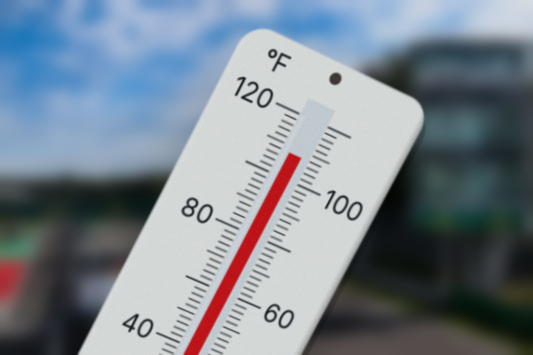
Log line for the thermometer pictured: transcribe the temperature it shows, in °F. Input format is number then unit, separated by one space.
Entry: 108 °F
